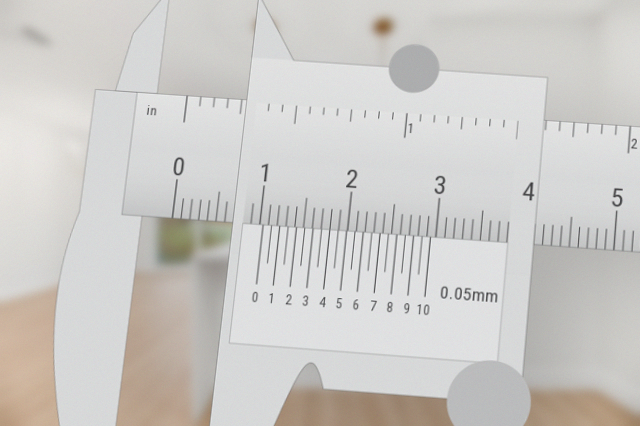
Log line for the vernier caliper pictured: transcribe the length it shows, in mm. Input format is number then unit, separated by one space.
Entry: 10.4 mm
